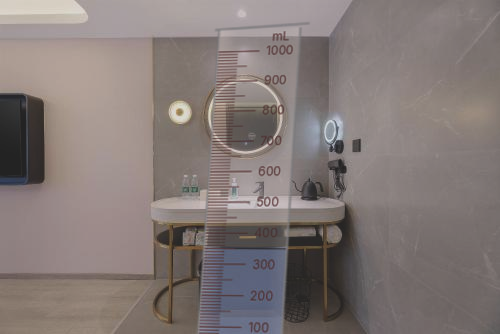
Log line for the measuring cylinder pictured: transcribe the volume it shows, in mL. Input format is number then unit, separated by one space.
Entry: 350 mL
